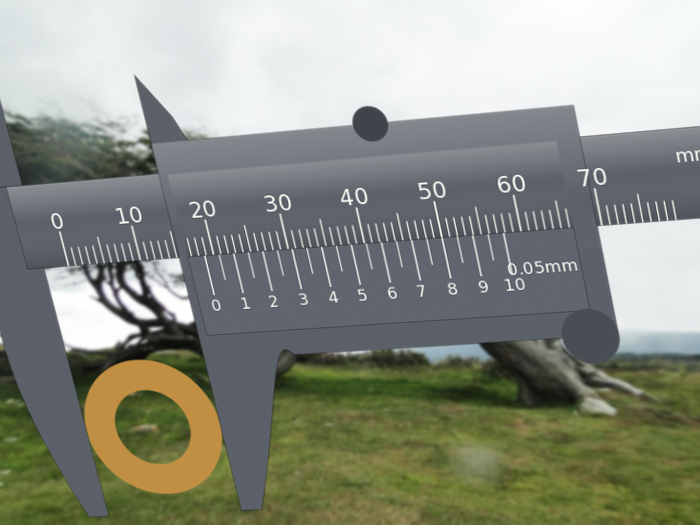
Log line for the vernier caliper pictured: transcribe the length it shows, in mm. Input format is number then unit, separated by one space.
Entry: 18.8 mm
